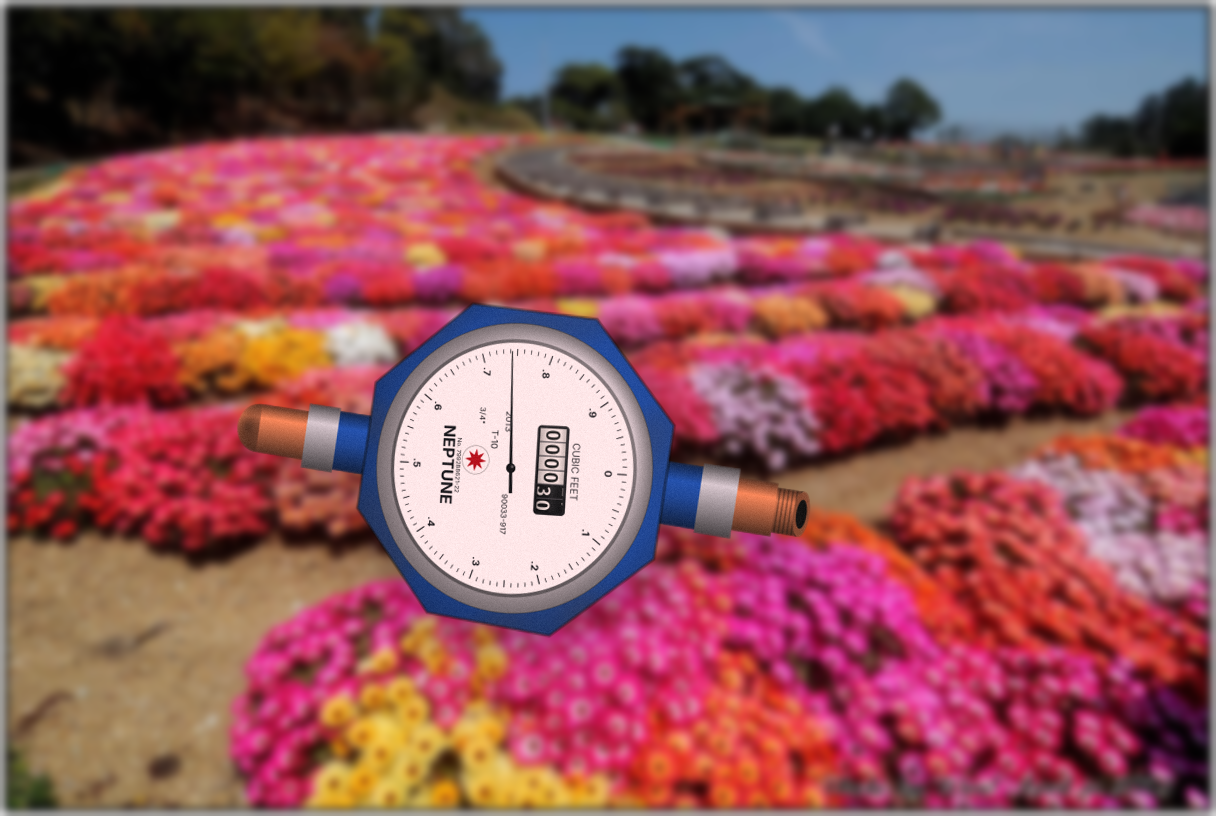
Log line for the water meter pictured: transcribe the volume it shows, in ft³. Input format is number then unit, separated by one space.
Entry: 29.74 ft³
